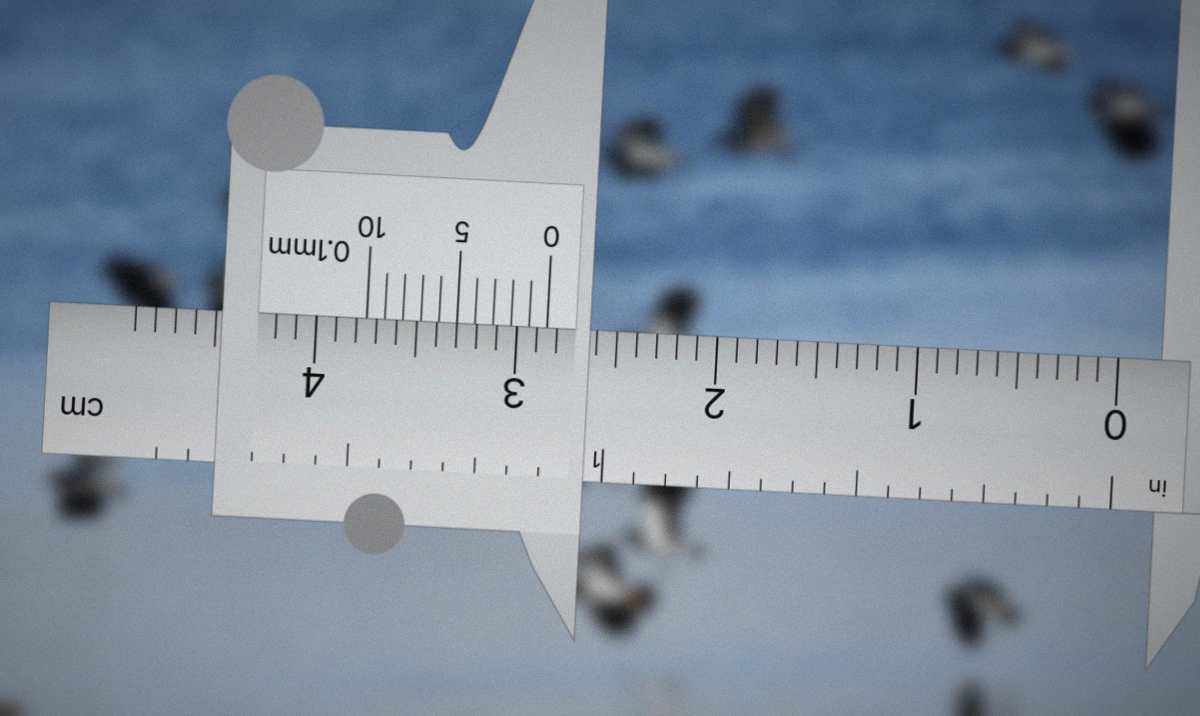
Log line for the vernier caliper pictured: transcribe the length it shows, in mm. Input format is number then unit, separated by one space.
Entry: 28.5 mm
